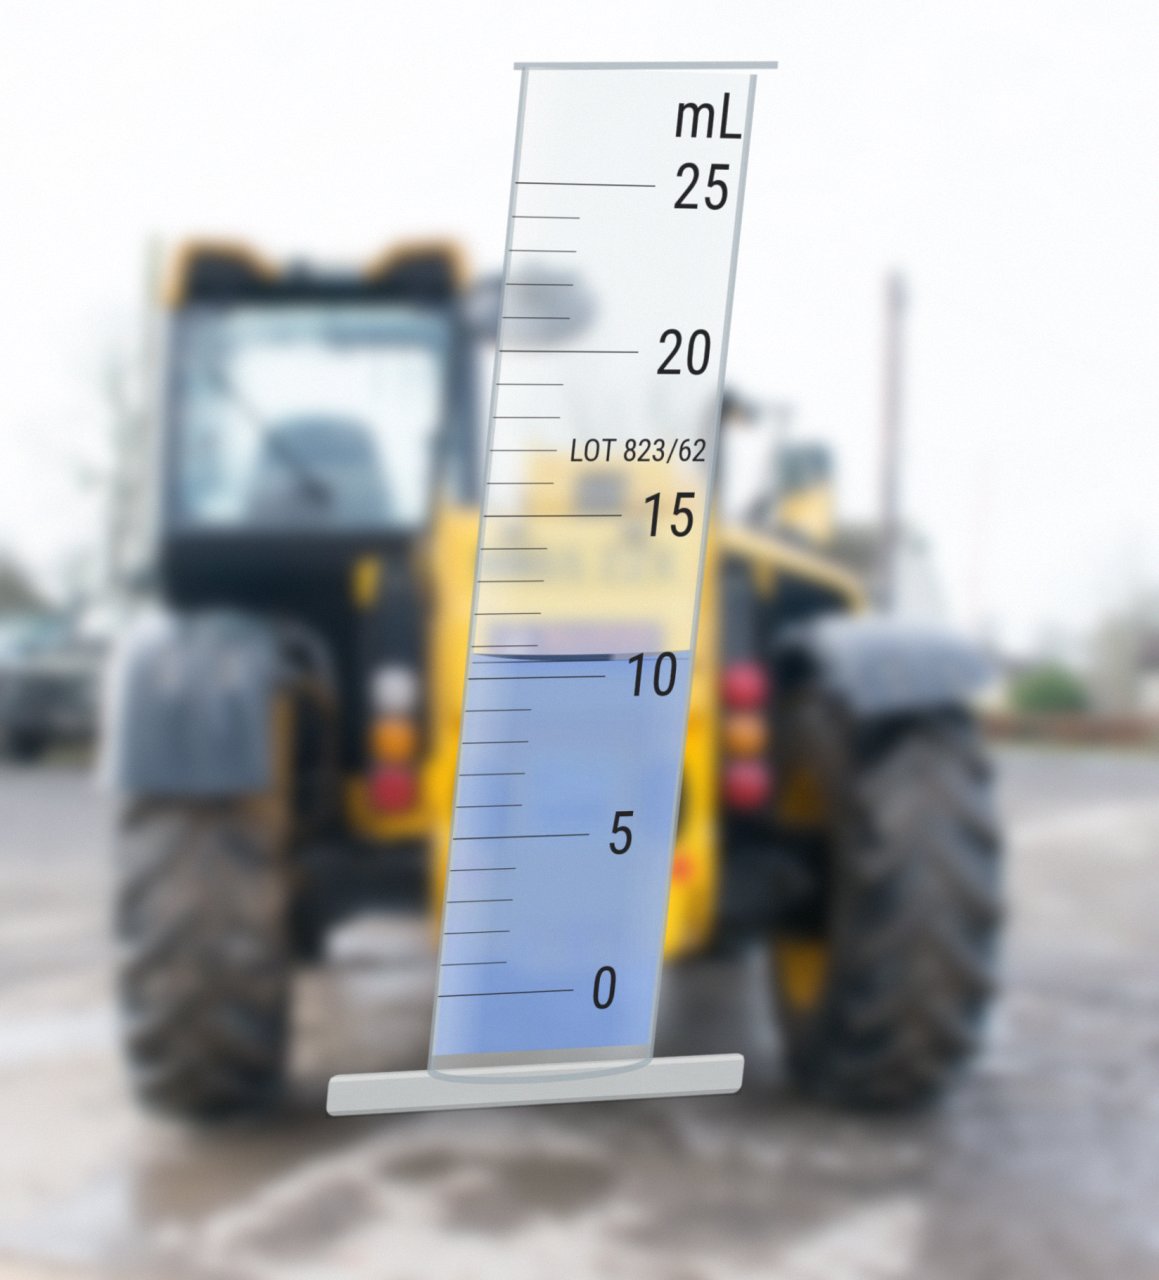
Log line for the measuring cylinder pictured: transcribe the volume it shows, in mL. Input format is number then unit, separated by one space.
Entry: 10.5 mL
